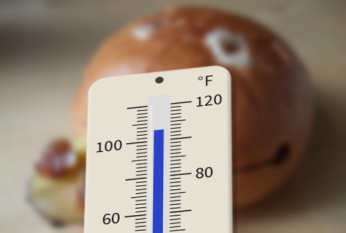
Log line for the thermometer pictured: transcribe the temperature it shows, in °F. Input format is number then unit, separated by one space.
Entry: 106 °F
